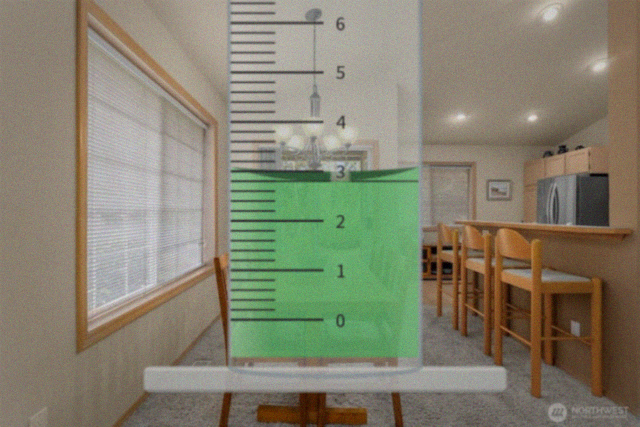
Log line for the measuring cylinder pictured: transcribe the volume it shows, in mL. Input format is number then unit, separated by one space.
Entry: 2.8 mL
